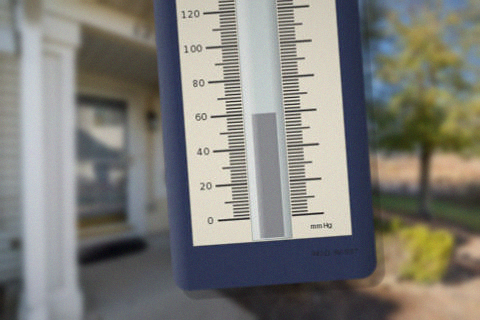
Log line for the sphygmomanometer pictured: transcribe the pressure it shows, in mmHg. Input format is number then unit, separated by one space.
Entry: 60 mmHg
